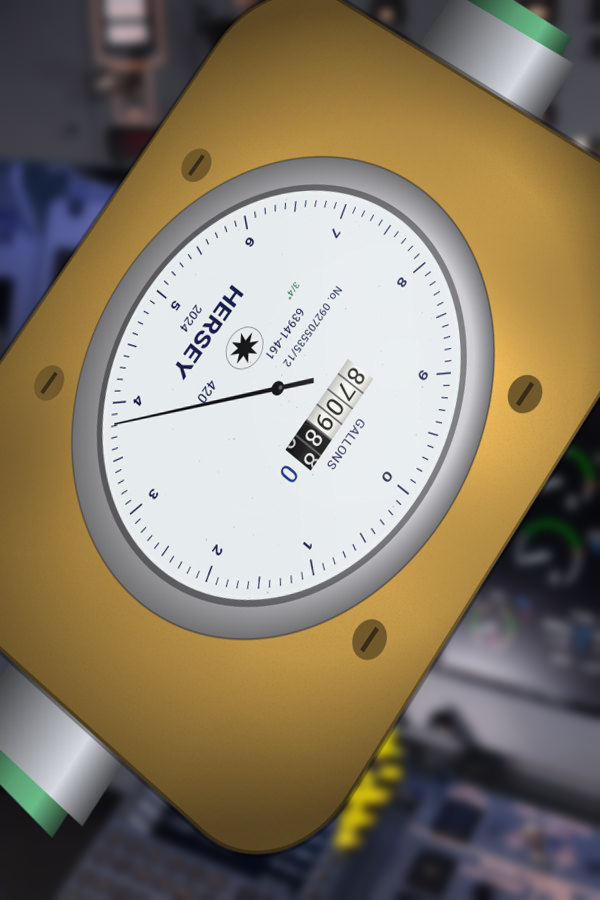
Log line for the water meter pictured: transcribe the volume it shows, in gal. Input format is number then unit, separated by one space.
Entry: 8709883.8 gal
